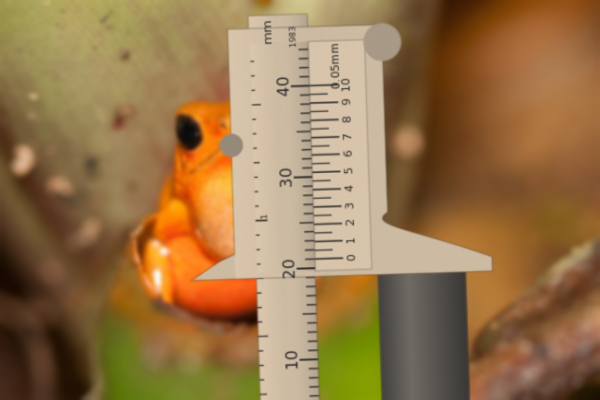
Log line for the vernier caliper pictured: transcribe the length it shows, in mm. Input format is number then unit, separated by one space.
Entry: 21.0 mm
